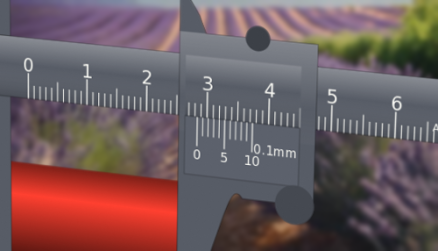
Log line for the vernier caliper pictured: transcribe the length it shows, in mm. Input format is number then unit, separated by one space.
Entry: 28.4 mm
